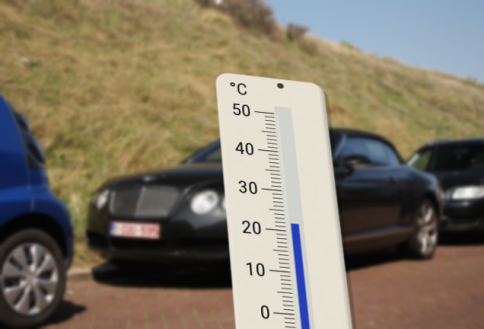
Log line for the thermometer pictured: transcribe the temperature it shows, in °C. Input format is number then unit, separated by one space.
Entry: 22 °C
